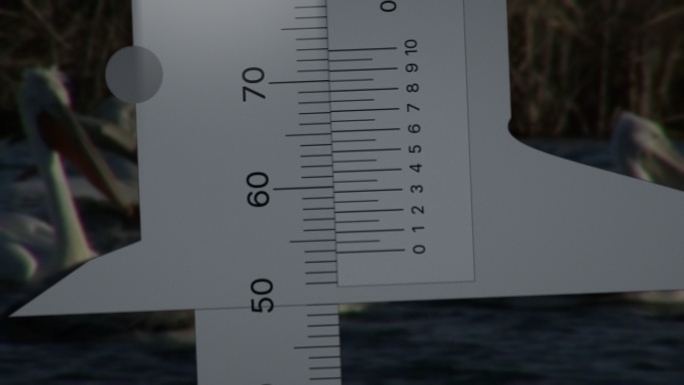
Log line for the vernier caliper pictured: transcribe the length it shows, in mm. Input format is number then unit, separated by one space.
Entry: 53.8 mm
